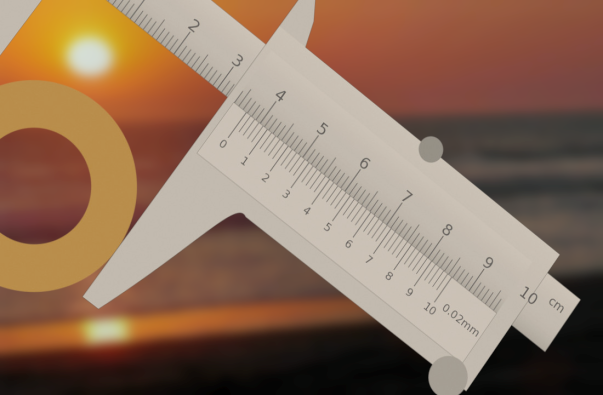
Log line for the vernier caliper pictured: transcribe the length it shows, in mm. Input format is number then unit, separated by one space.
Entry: 36.8 mm
